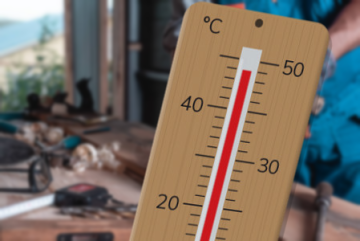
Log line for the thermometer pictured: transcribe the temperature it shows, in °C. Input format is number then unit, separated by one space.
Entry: 48 °C
